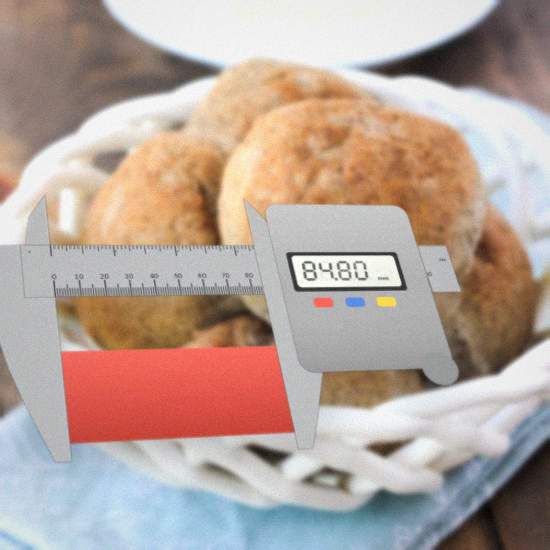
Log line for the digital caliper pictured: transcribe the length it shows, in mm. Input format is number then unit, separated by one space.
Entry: 84.80 mm
